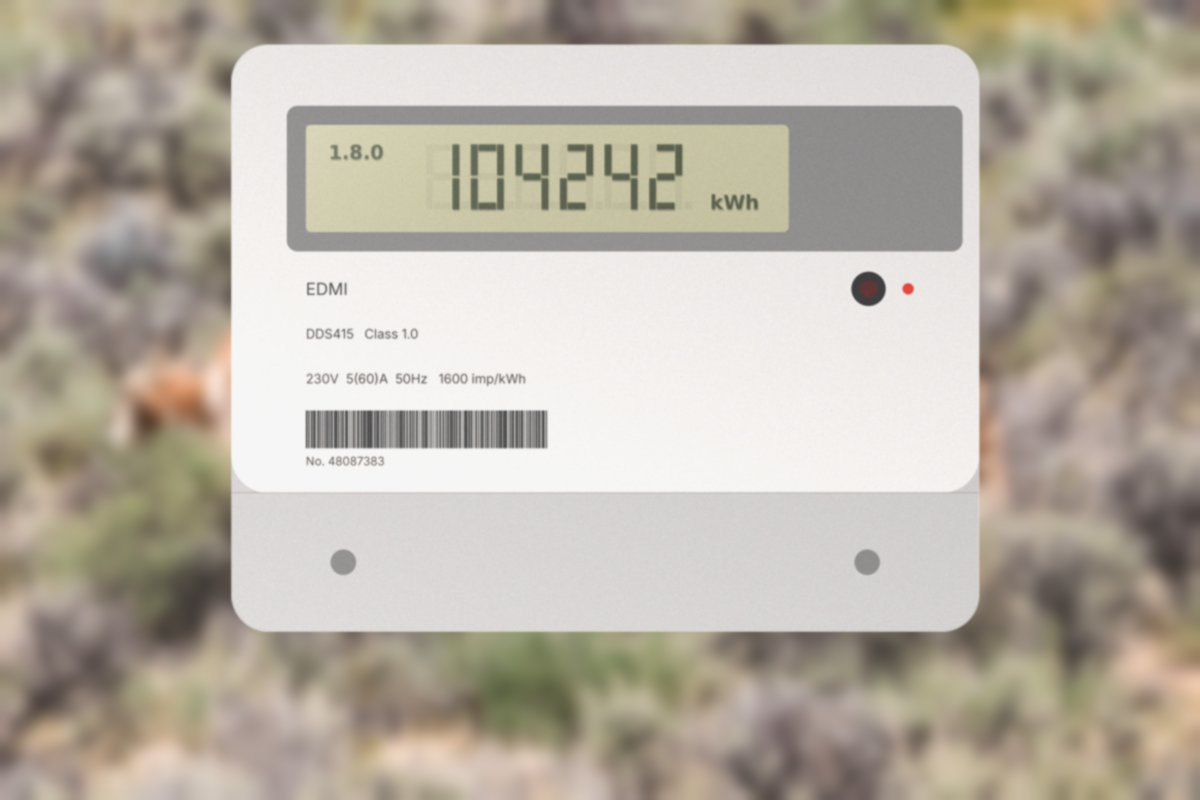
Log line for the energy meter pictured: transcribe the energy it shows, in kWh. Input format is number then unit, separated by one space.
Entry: 104242 kWh
